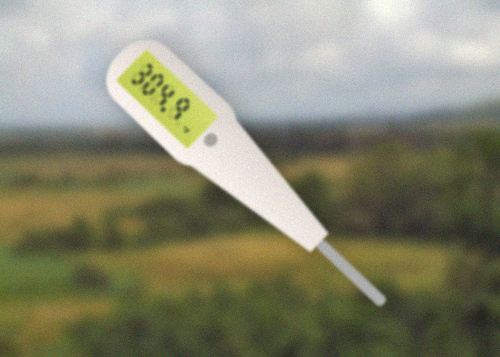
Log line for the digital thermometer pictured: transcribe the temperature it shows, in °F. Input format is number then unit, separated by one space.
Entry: 304.9 °F
